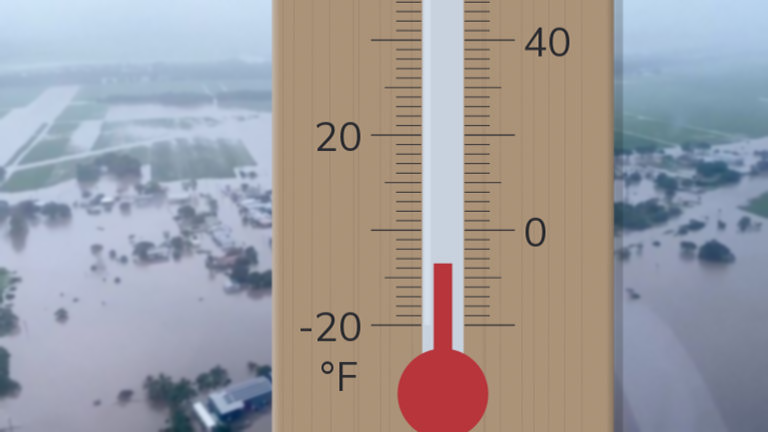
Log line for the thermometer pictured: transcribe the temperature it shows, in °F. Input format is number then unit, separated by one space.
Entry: -7 °F
